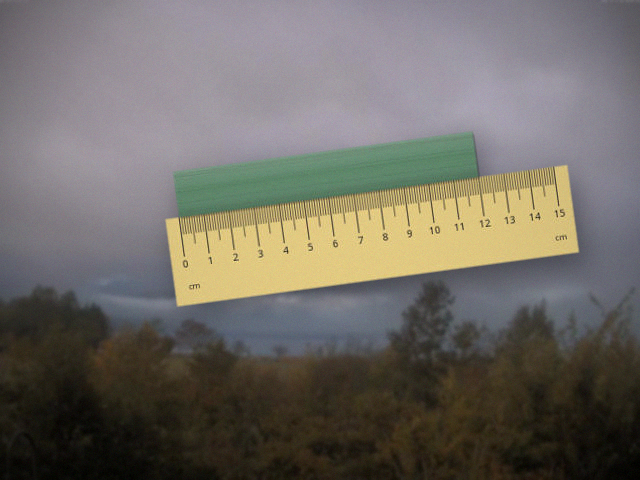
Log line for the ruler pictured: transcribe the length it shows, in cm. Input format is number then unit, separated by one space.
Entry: 12 cm
